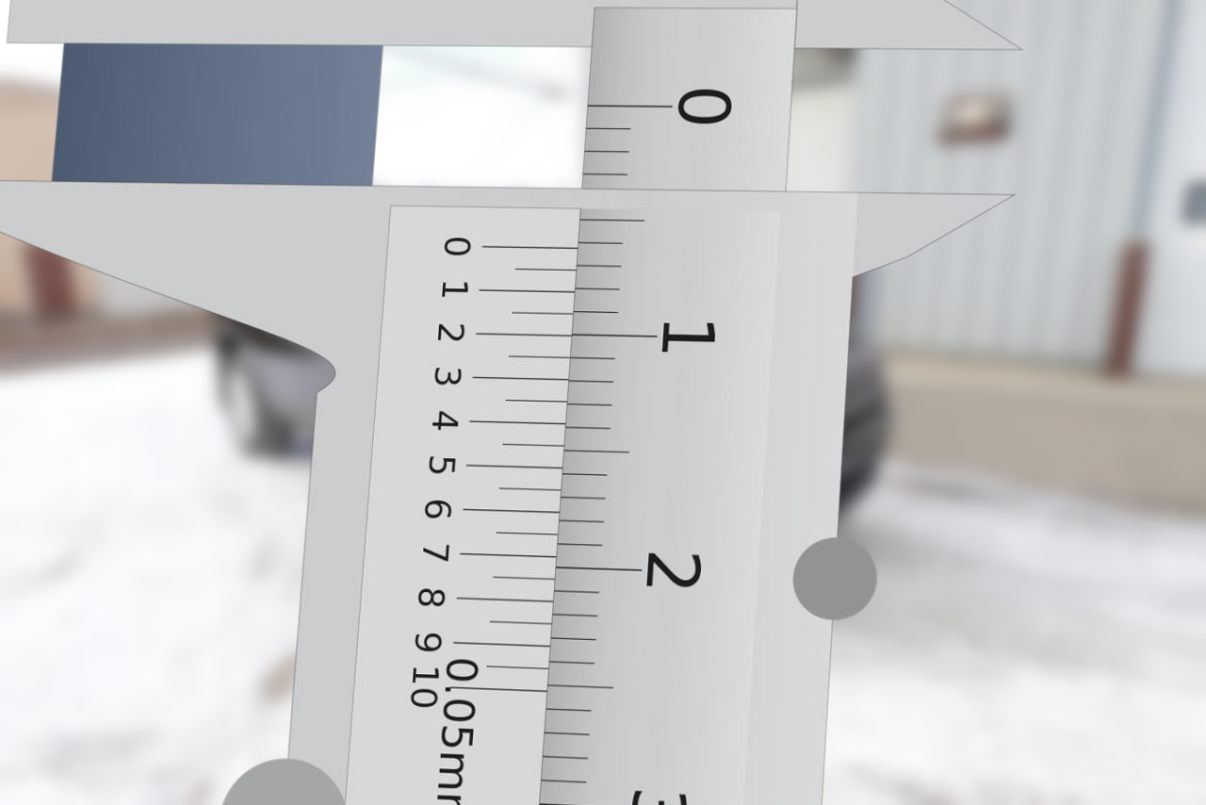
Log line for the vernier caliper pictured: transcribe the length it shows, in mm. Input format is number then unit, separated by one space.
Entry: 6.25 mm
